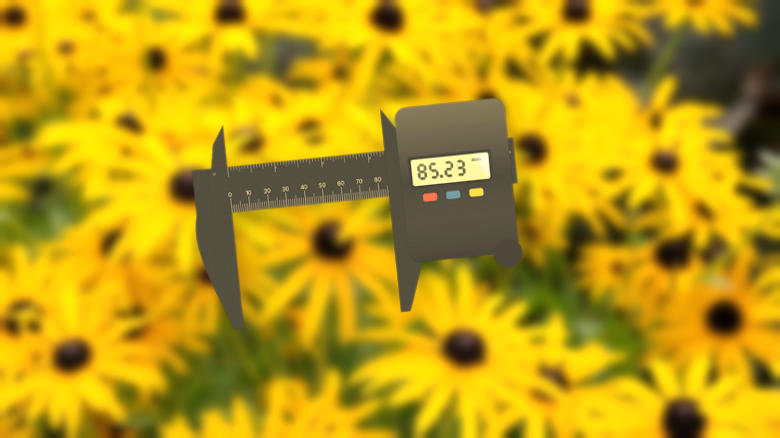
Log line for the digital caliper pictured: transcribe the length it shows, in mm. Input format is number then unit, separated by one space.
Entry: 85.23 mm
